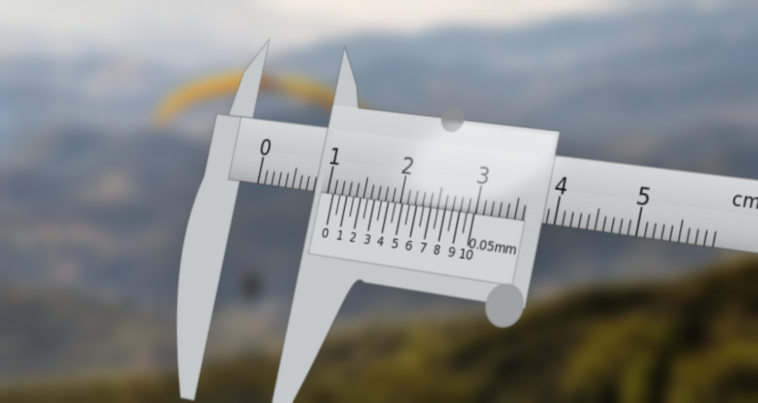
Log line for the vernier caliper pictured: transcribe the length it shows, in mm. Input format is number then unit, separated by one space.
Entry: 10.8 mm
